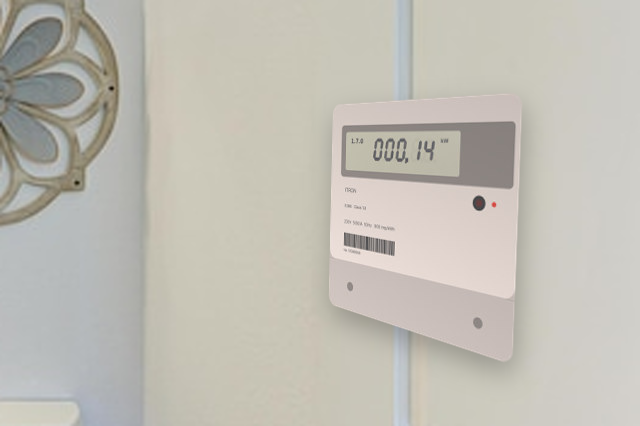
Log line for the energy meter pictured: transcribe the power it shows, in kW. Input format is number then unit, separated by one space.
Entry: 0.14 kW
